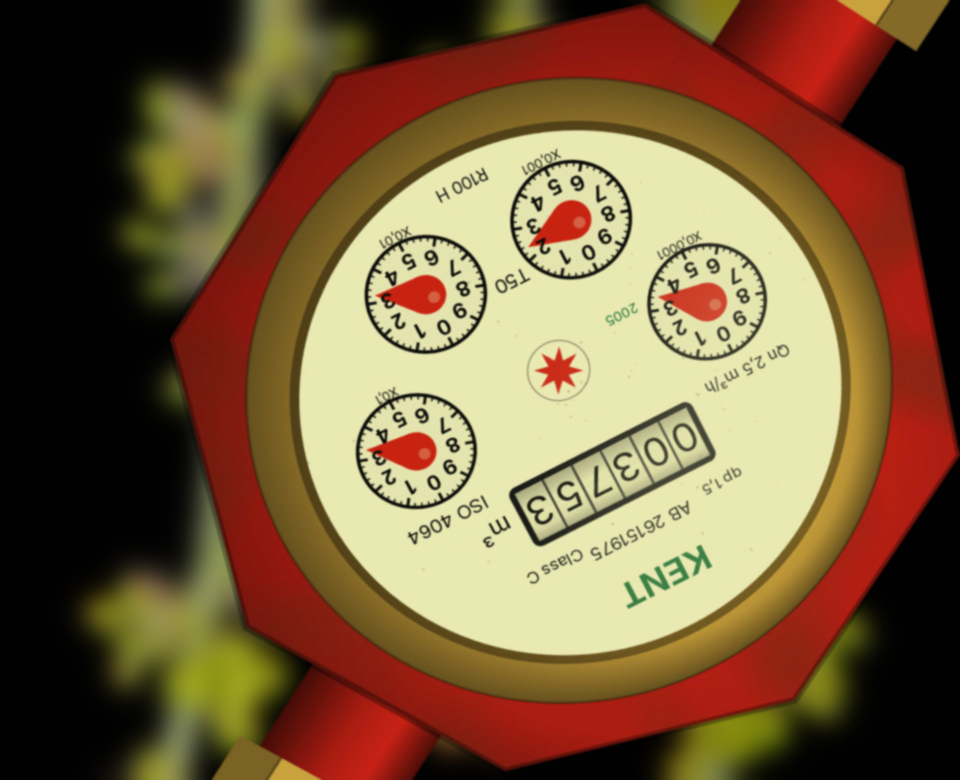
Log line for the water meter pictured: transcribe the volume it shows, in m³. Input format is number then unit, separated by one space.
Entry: 3753.3323 m³
